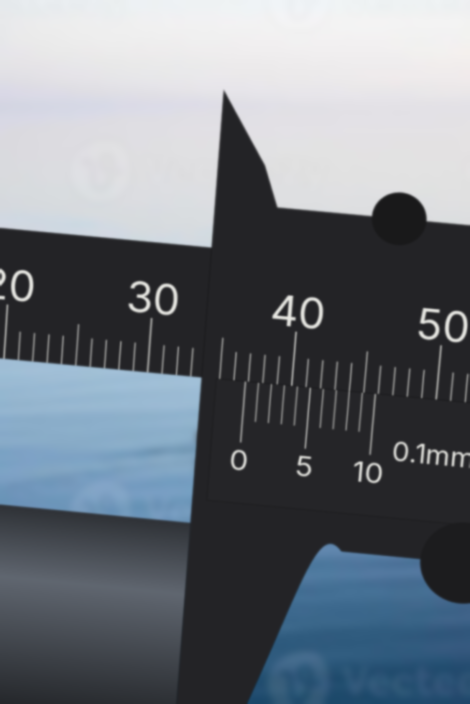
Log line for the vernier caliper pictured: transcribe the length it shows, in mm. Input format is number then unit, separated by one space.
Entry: 36.8 mm
